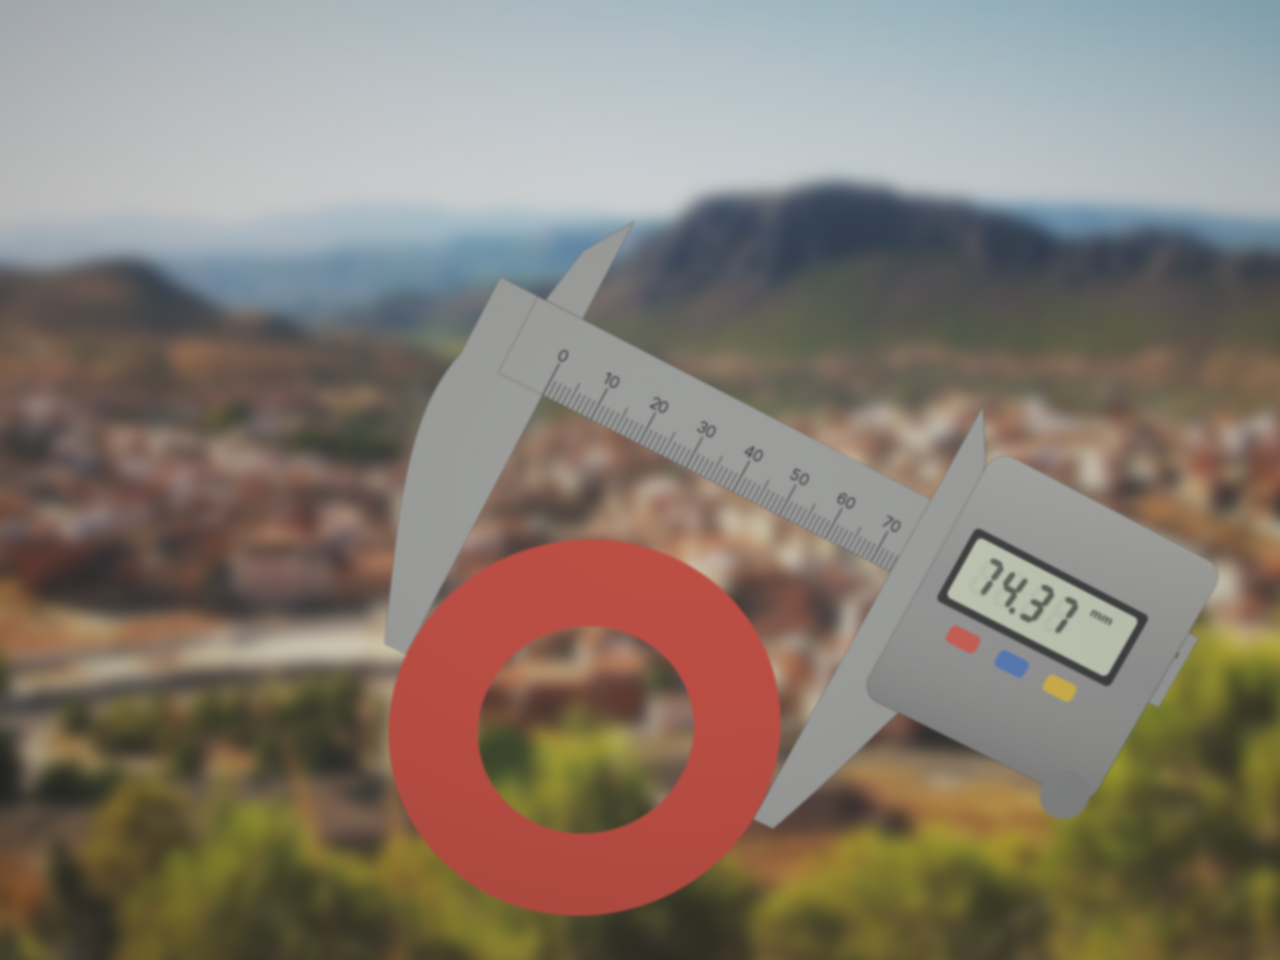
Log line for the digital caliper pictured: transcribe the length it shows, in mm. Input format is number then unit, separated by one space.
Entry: 74.37 mm
